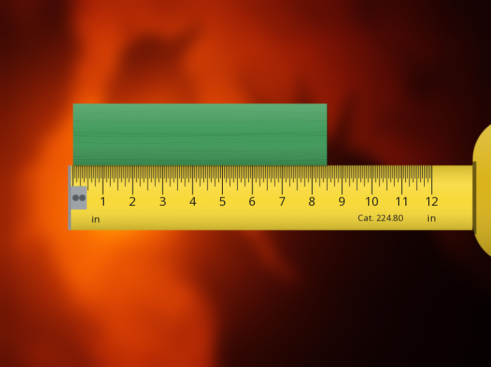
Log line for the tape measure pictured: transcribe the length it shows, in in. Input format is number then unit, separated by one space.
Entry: 8.5 in
